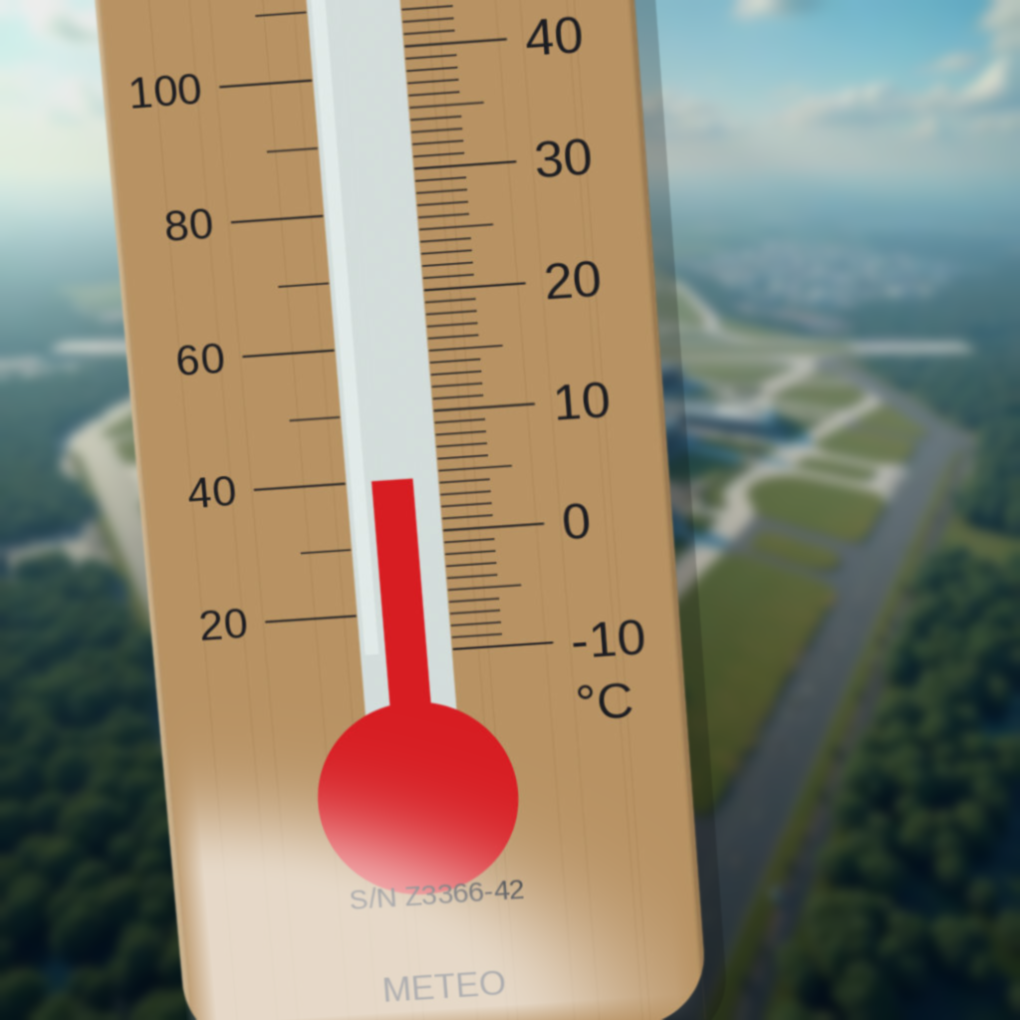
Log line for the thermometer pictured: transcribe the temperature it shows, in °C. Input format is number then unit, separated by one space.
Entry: 4.5 °C
